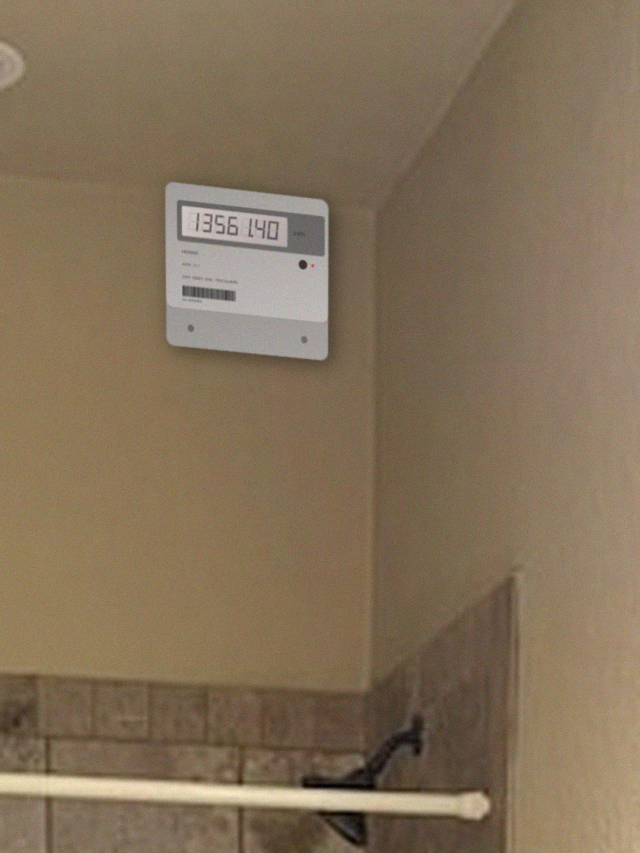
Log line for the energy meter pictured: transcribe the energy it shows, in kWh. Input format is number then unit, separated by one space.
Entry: 13561.40 kWh
